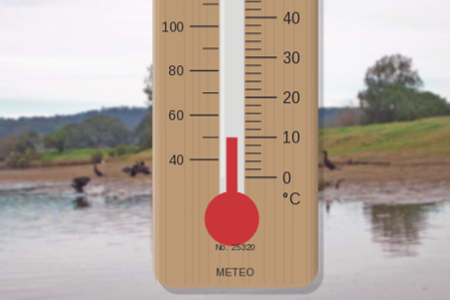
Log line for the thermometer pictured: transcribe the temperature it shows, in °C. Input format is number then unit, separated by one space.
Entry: 10 °C
